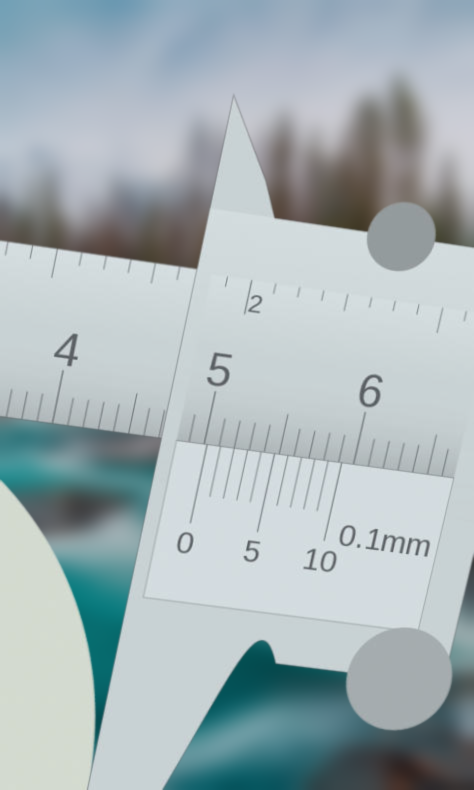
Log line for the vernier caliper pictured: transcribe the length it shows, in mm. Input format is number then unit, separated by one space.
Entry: 50.2 mm
